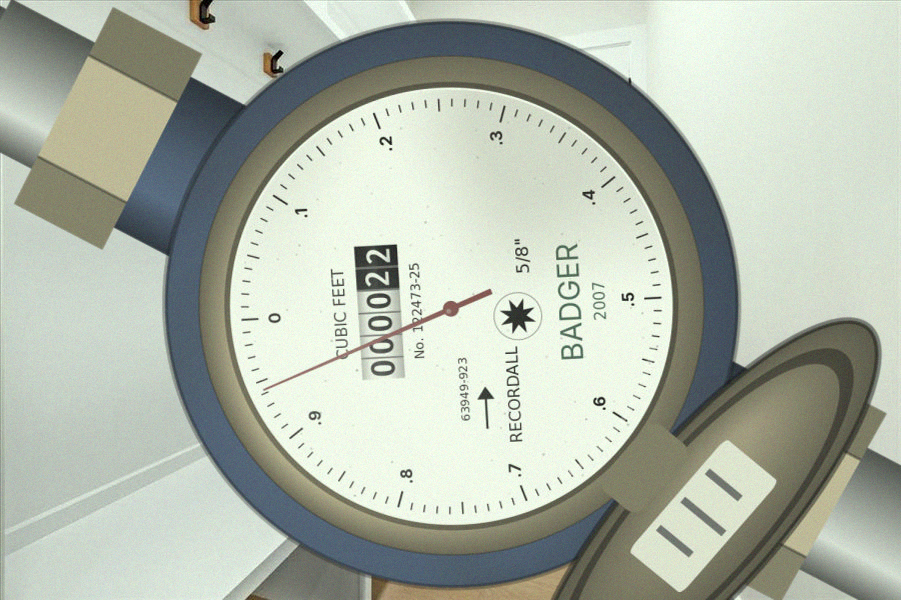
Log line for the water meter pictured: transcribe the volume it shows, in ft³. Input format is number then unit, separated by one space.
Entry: 21.94 ft³
